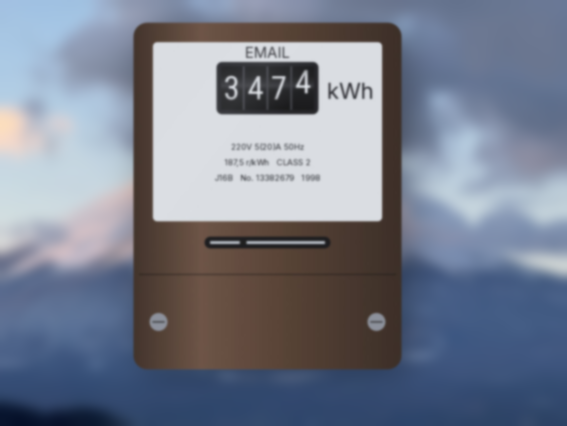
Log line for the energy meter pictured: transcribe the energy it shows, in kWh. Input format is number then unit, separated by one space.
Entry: 3474 kWh
